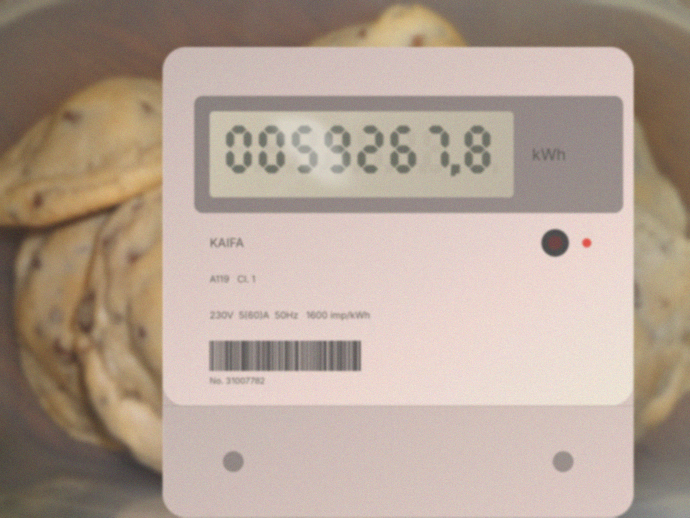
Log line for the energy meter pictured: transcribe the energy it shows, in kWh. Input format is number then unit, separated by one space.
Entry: 59267.8 kWh
